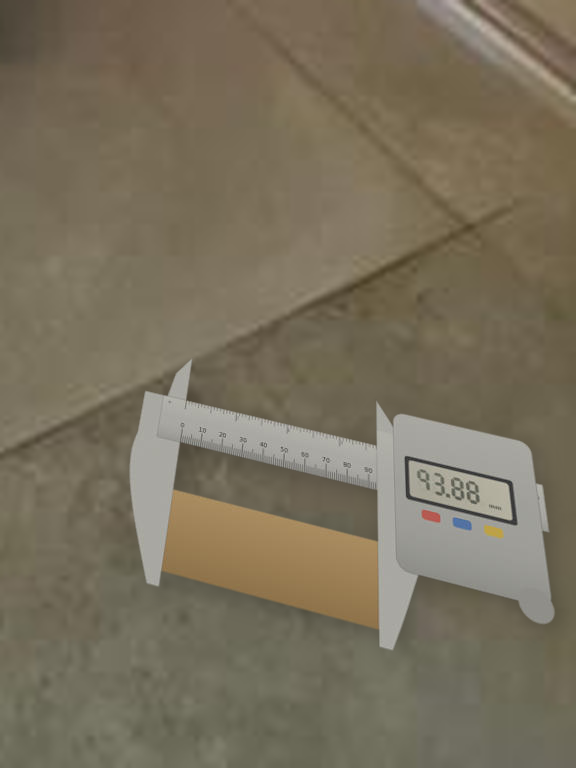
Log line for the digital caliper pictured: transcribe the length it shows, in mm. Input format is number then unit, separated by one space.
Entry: 93.88 mm
